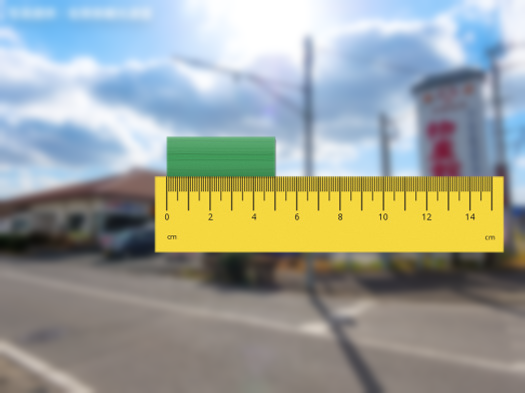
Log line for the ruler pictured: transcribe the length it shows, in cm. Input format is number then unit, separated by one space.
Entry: 5 cm
